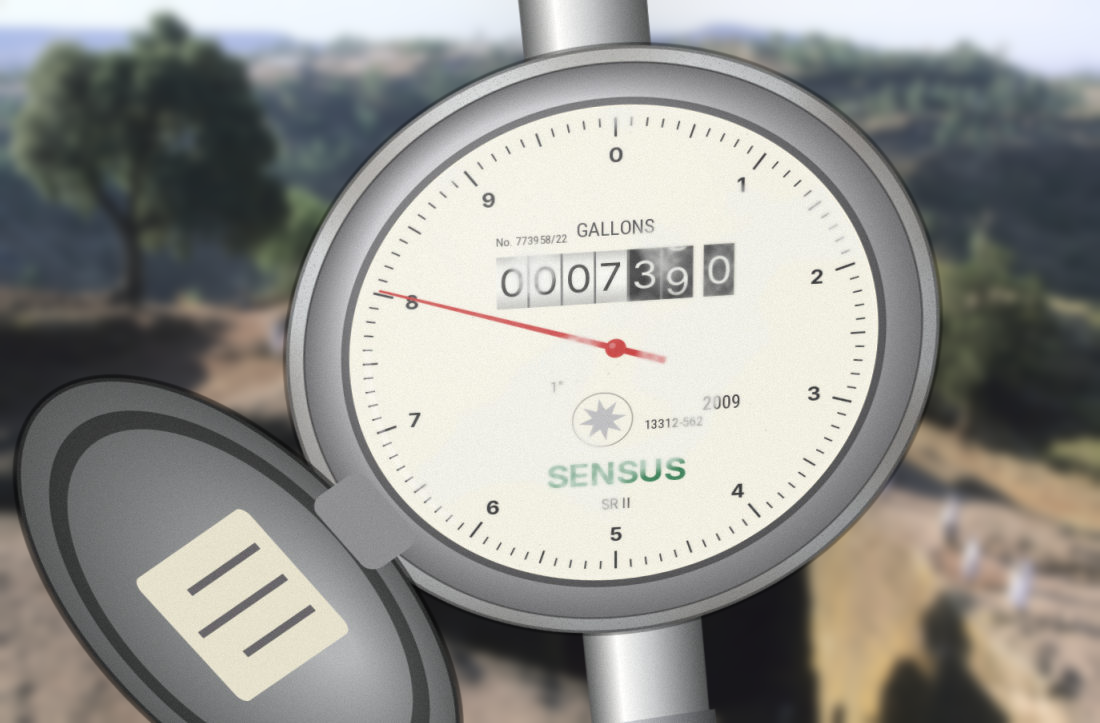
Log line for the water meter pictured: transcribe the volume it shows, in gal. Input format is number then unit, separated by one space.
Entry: 7388.0 gal
